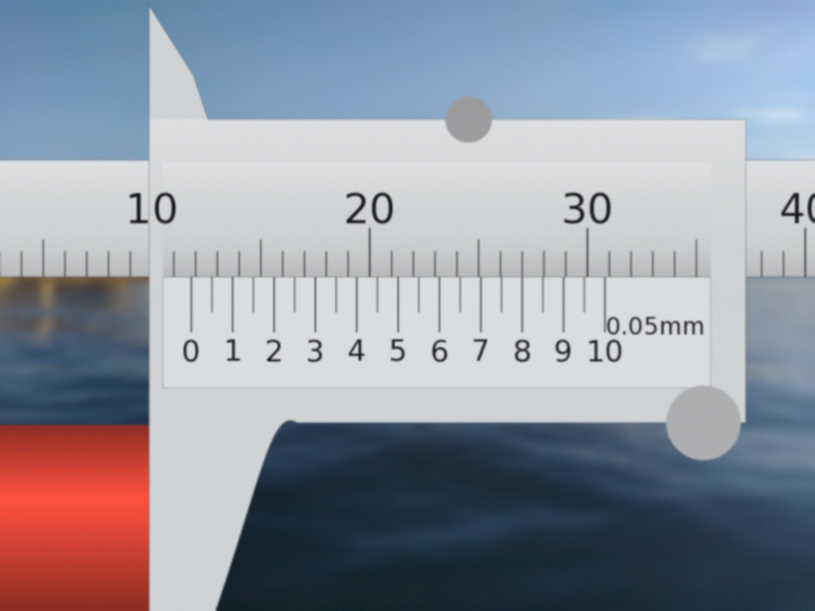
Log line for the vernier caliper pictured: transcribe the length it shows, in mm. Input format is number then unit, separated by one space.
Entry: 11.8 mm
